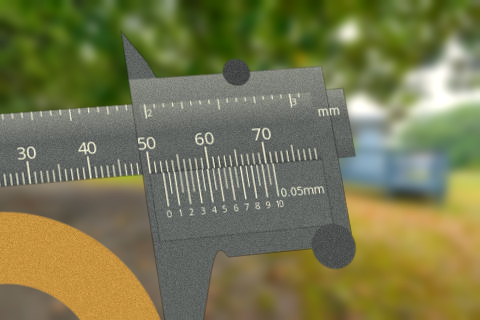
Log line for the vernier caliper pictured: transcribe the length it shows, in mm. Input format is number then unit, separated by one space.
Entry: 52.2 mm
